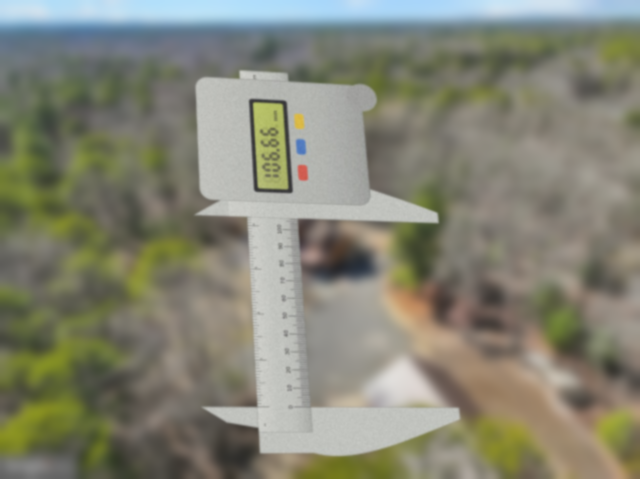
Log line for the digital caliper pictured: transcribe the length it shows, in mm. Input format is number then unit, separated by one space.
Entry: 106.66 mm
